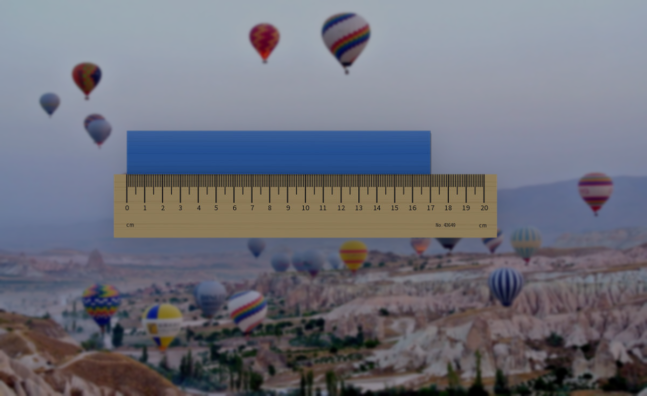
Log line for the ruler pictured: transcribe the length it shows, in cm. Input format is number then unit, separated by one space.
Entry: 17 cm
